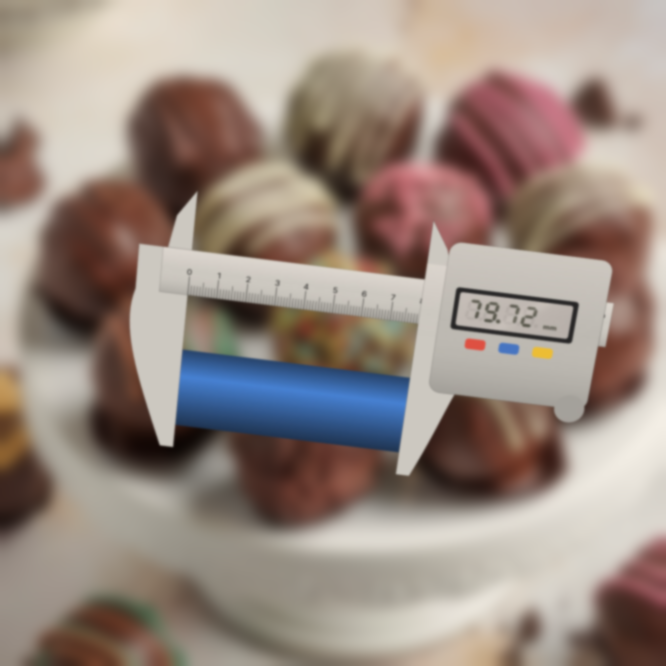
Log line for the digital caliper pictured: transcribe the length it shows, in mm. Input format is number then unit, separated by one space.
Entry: 79.72 mm
